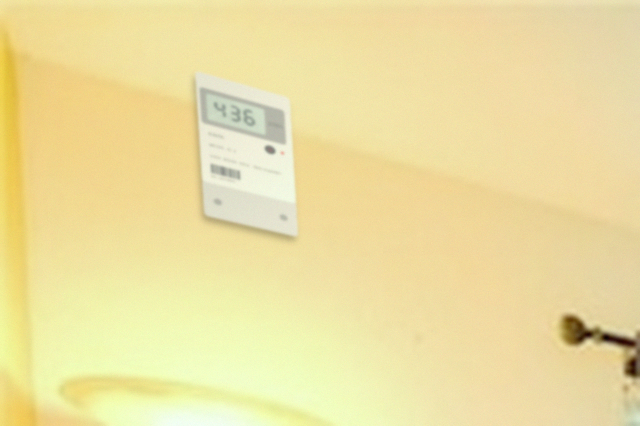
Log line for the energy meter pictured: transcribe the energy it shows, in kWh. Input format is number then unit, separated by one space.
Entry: 436 kWh
